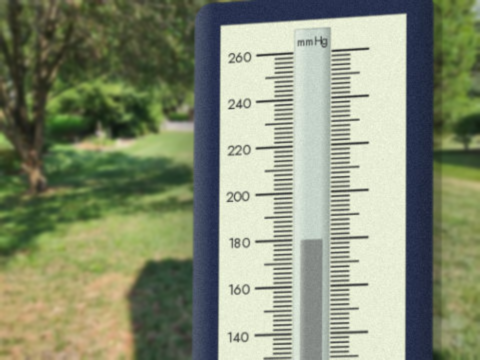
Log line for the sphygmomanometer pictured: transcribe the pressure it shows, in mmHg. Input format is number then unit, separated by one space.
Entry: 180 mmHg
